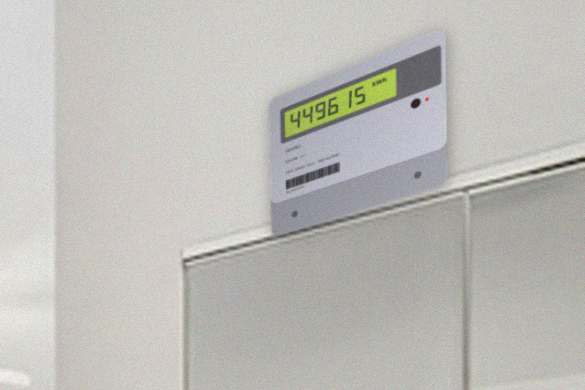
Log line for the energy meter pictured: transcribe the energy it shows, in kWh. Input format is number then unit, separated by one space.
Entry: 449615 kWh
